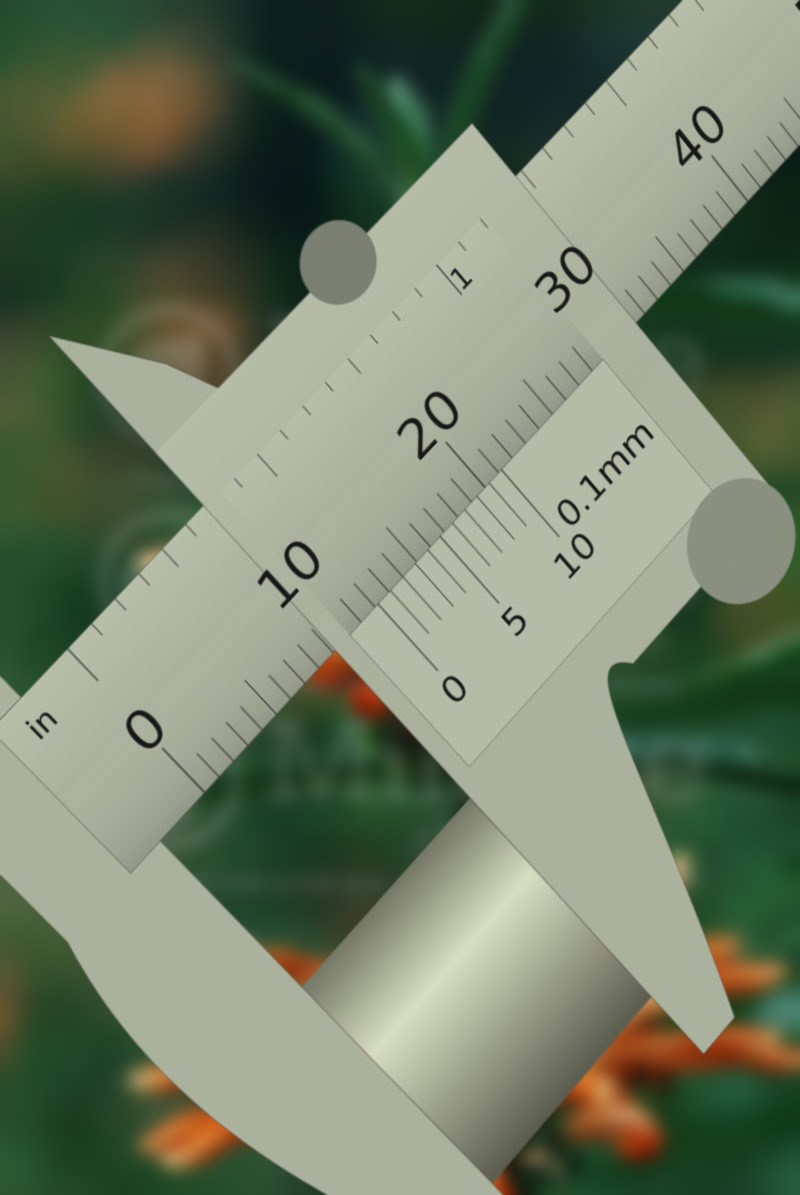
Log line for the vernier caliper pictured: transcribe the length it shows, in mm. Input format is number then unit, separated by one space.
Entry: 12.2 mm
